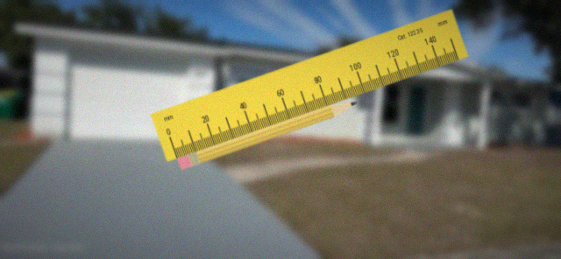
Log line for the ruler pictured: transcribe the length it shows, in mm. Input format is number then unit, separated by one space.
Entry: 95 mm
